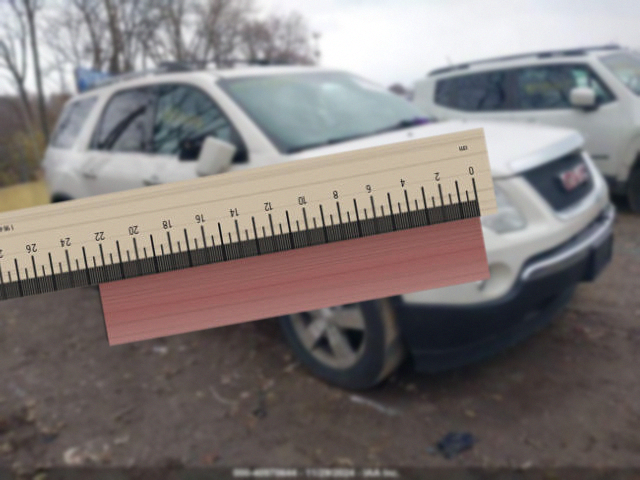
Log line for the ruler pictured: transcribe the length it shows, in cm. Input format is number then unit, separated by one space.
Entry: 22.5 cm
